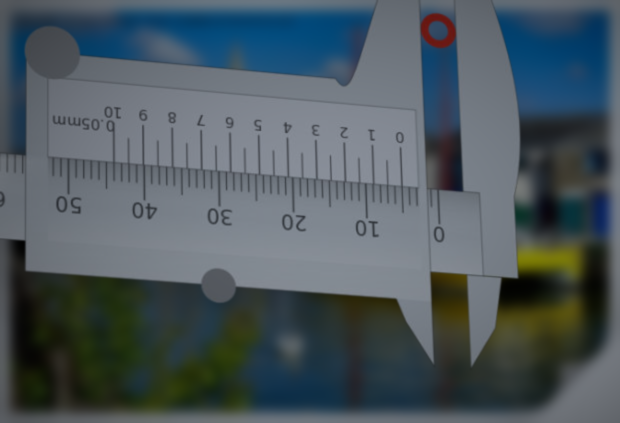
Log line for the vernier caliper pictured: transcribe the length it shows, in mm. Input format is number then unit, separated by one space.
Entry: 5.0 mm
